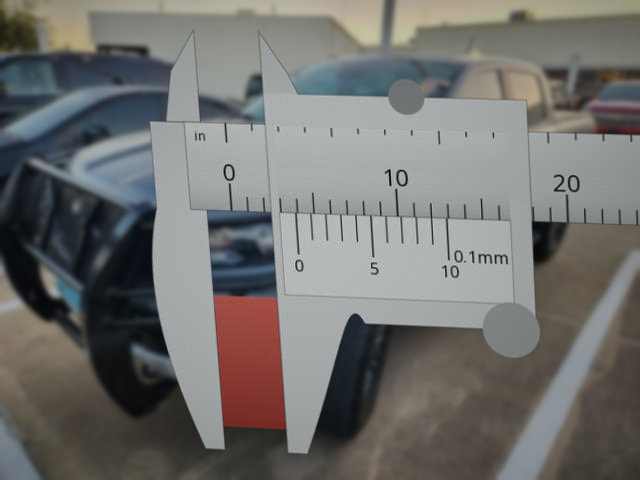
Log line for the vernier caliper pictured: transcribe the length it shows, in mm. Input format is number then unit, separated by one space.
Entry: 3.9 mm
